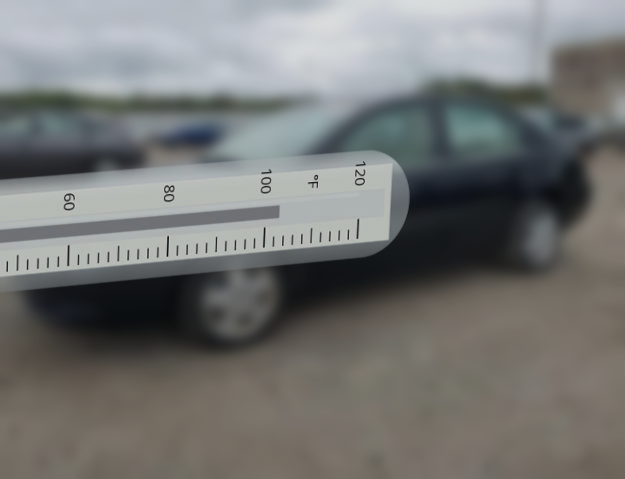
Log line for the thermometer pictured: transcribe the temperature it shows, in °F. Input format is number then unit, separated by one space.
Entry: 103 °F
